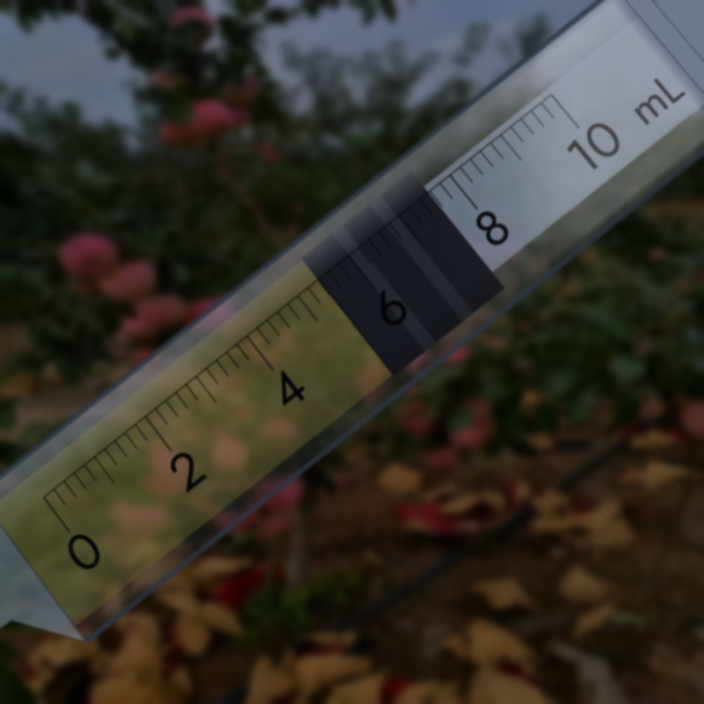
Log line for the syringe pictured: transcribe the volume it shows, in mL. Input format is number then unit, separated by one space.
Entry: 5.4 mL
